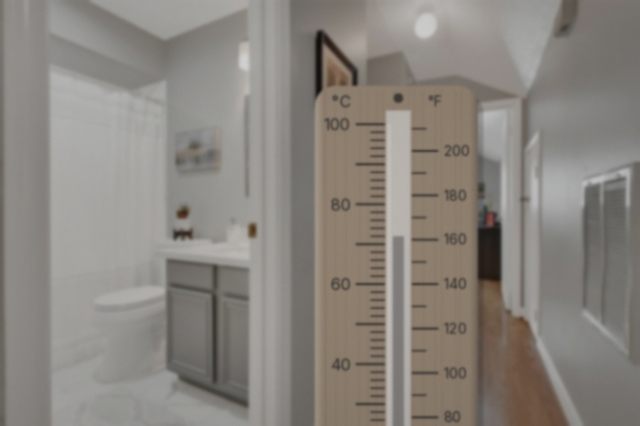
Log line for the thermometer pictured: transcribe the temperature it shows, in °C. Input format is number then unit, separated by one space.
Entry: 72 °C
